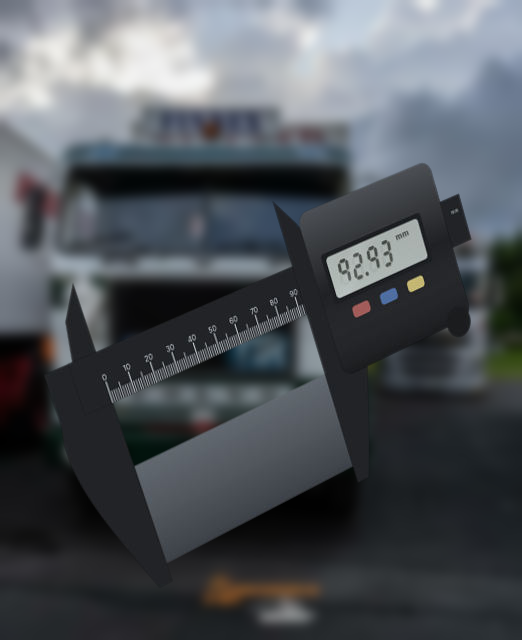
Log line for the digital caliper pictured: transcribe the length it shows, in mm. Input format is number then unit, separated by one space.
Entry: 92.93 mm
